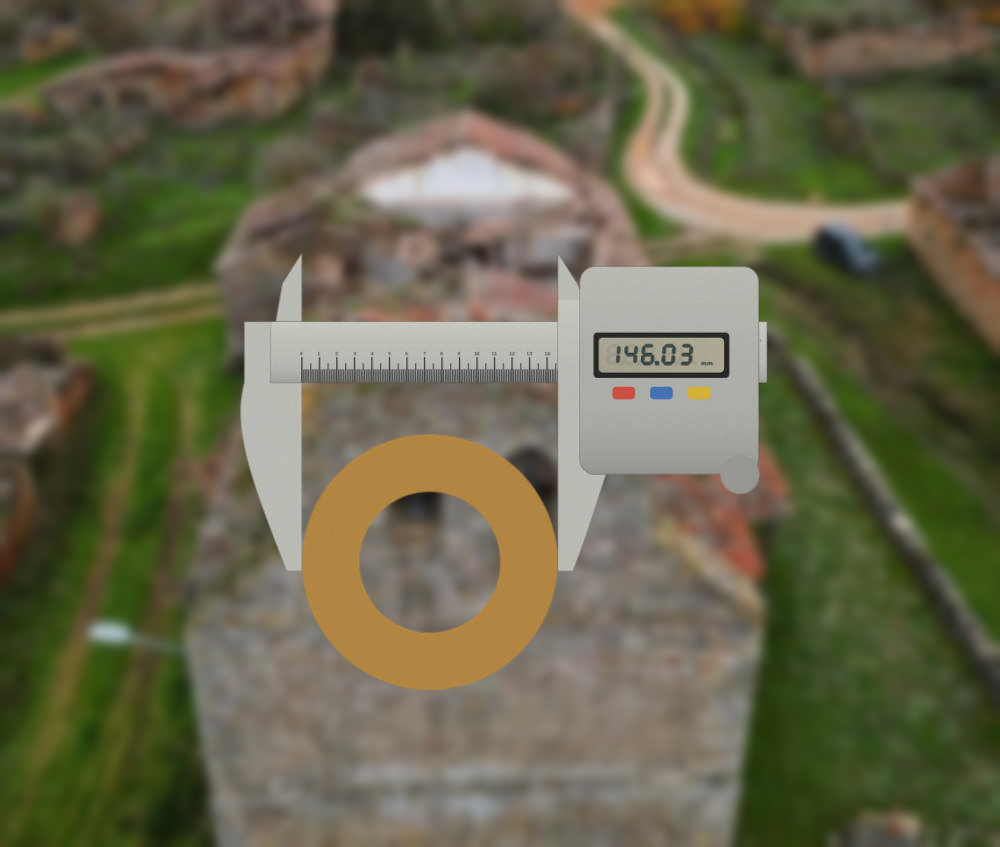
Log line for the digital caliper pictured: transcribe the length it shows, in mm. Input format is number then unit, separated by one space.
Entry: 146.03 mm
